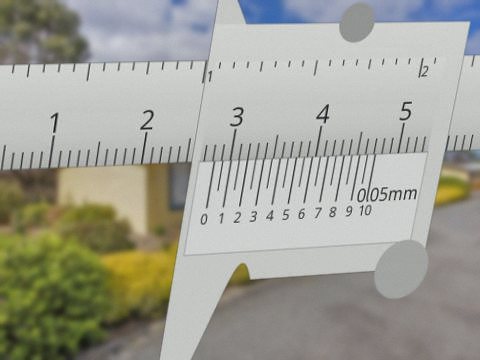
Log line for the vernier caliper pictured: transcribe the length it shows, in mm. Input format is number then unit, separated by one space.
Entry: 28.2 mm
